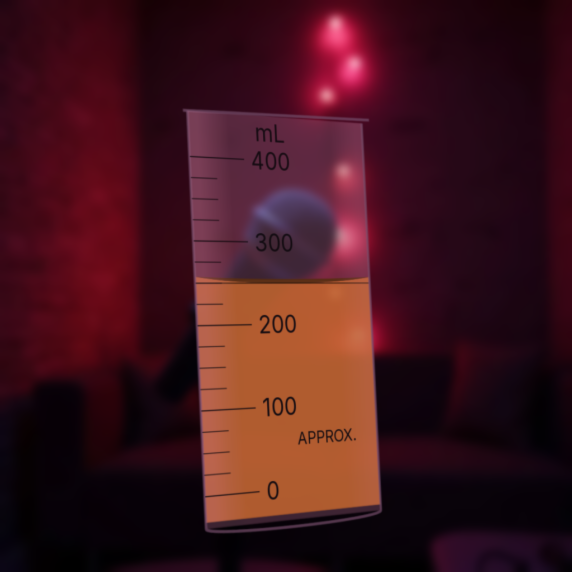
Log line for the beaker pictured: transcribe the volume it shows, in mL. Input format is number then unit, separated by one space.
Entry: 250 mL
